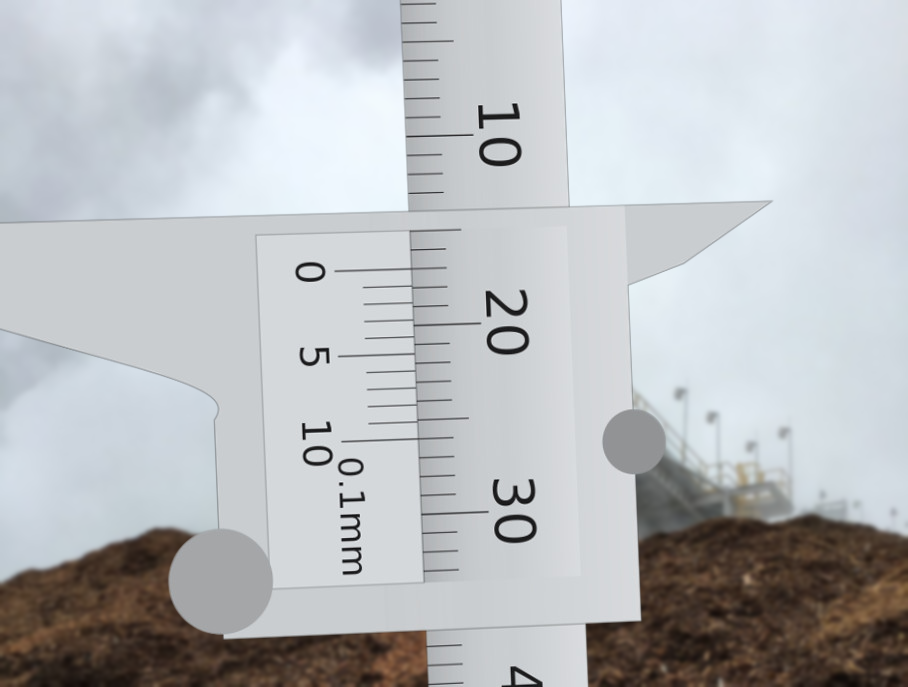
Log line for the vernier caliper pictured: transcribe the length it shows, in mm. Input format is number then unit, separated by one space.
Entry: 17.0 mm
